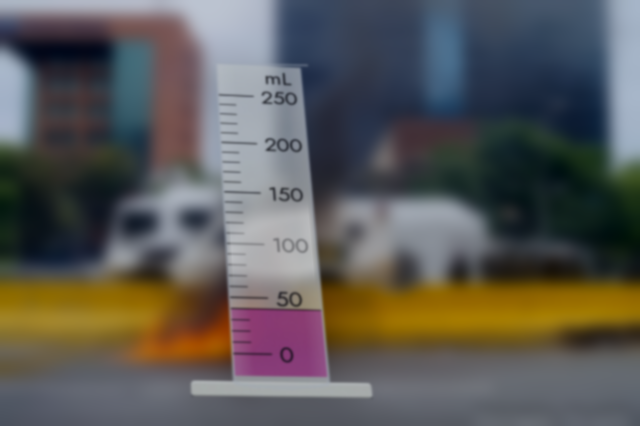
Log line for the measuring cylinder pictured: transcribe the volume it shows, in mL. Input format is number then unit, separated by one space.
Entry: 40 mL
